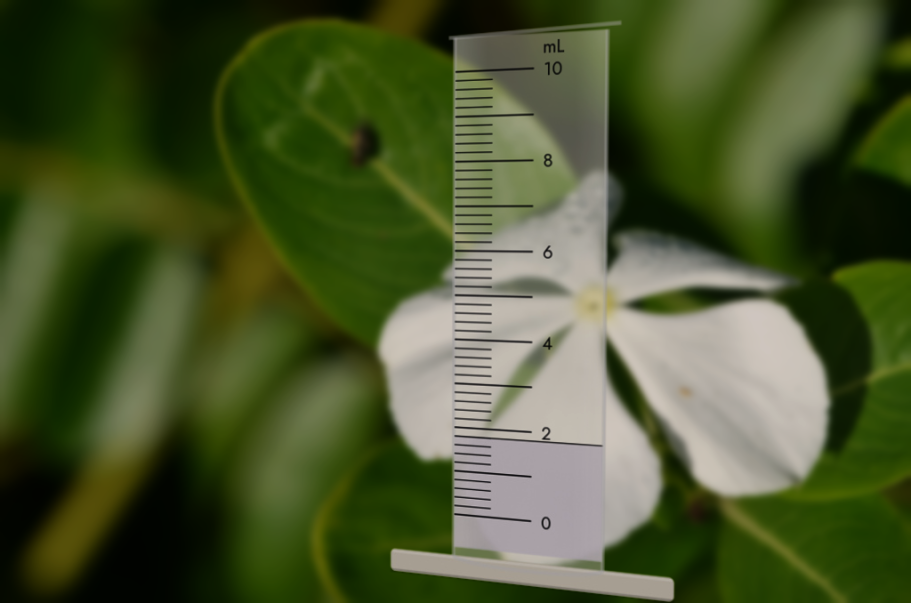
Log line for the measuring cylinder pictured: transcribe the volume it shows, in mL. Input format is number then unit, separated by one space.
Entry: 1.8 mL
